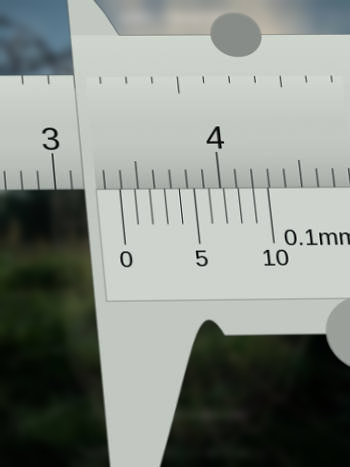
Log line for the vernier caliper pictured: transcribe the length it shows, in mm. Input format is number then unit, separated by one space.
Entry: 33.9 mm
